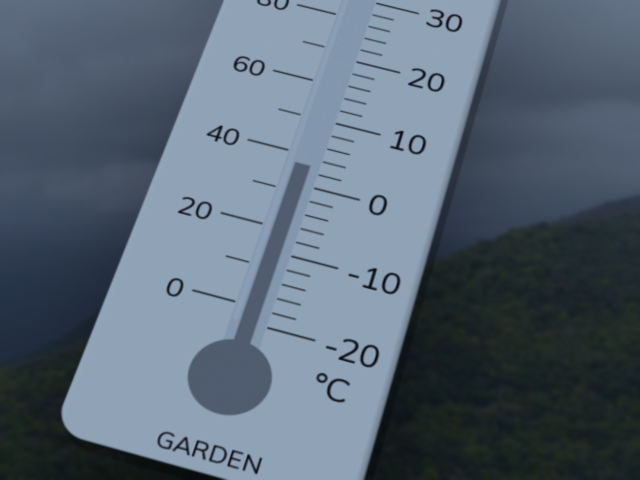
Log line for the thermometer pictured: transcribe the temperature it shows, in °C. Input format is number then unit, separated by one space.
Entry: 3 °C
